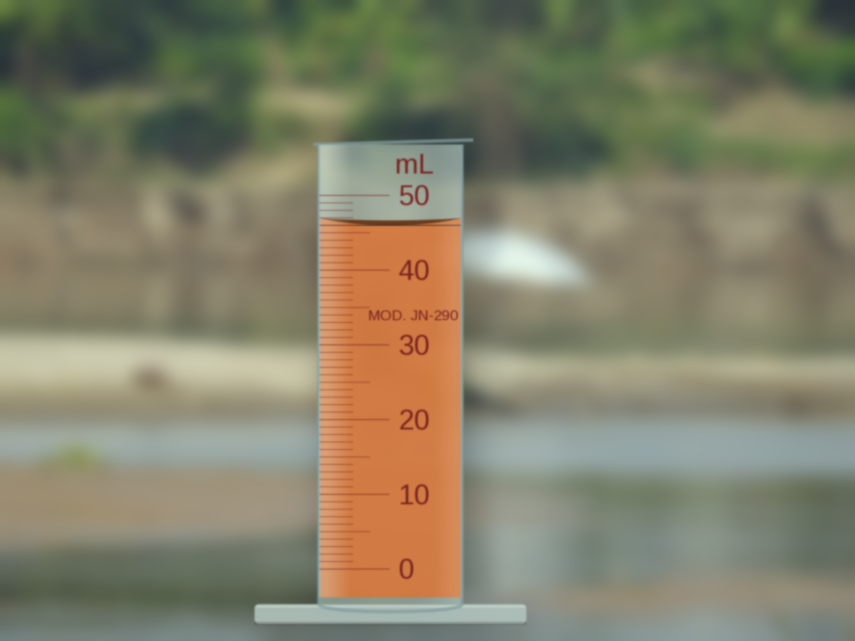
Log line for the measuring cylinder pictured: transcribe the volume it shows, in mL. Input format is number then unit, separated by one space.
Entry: 46 mL
